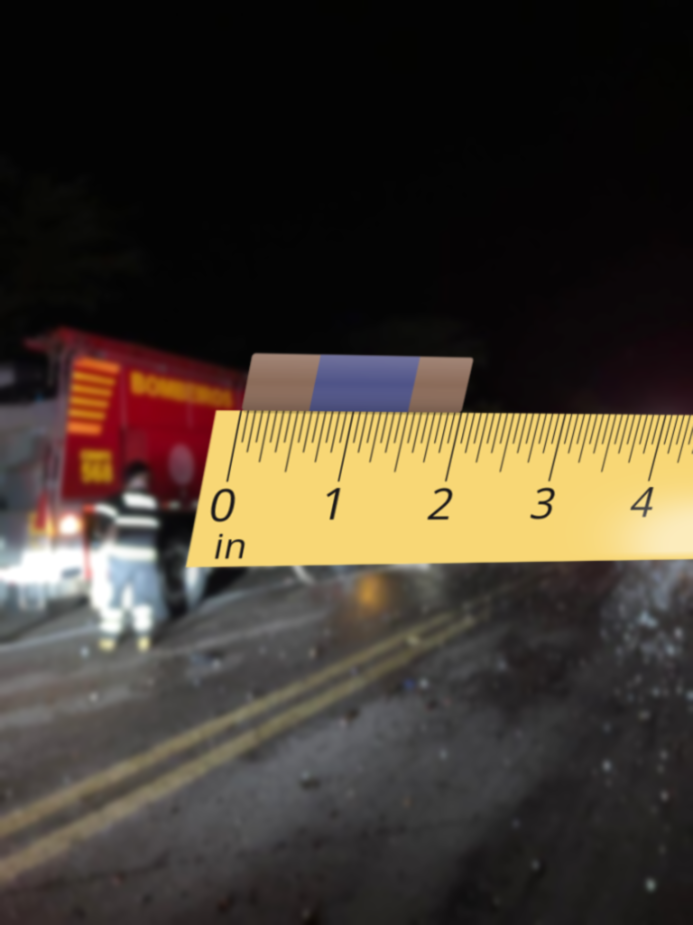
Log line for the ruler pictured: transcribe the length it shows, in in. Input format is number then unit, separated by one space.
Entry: 2 in
